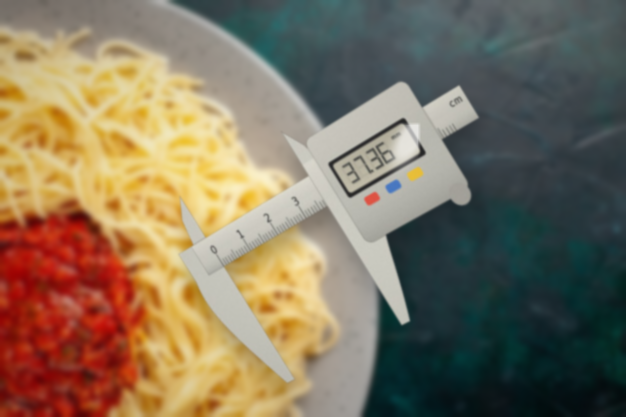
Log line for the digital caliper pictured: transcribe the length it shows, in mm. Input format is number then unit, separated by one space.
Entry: 37.36 mm
